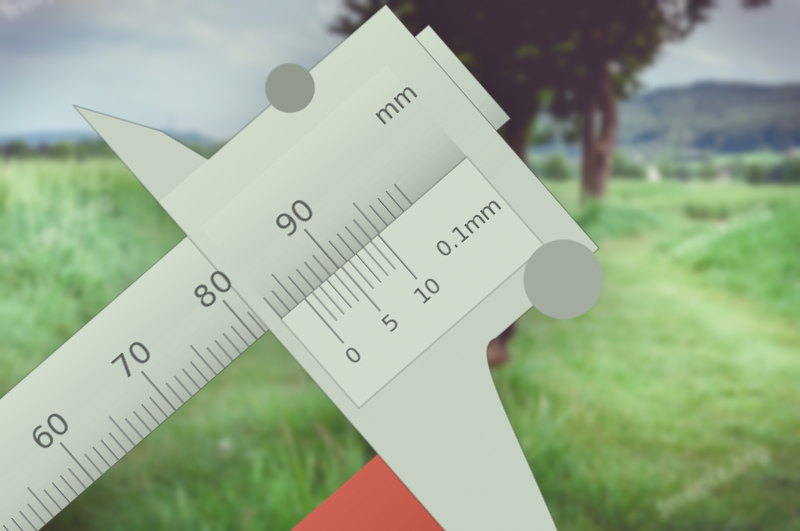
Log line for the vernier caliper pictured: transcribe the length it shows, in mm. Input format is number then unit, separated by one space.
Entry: 85.8 mm
